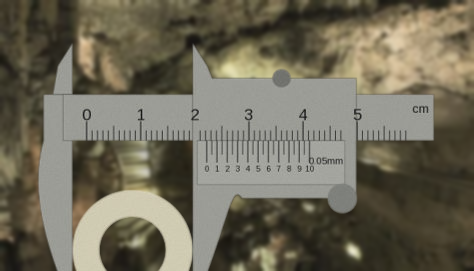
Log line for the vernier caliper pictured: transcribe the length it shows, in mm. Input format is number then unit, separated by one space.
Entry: 22.2 mm
